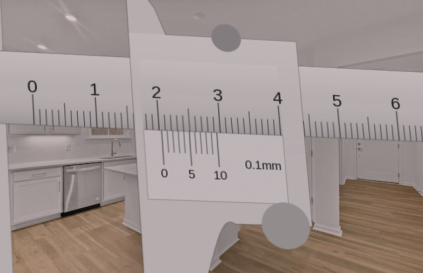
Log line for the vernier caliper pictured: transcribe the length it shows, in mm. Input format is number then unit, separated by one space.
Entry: 20.4 mm
